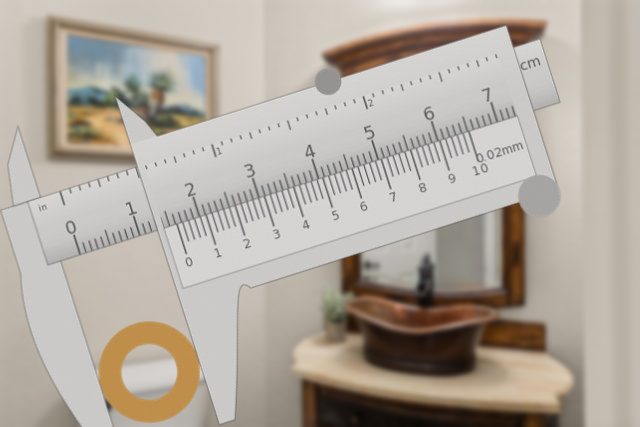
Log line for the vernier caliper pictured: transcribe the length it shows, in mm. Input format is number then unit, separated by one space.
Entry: 16.2 mm
